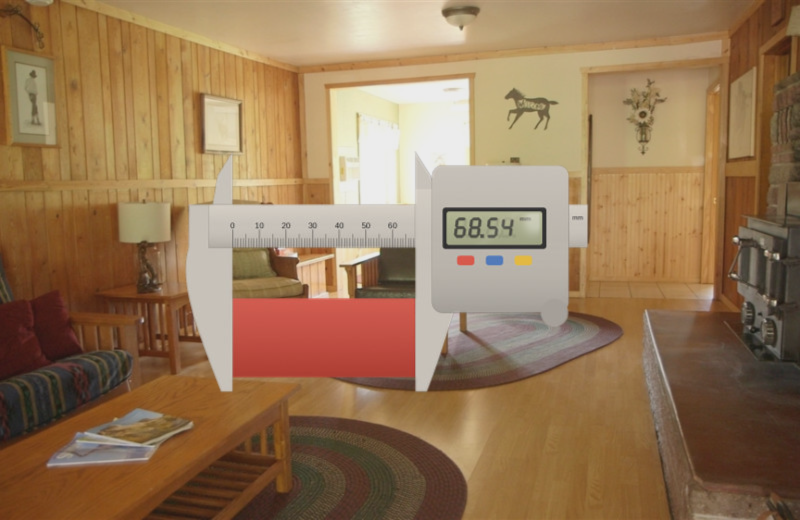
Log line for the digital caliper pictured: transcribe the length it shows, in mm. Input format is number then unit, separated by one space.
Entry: 68.54 mm
